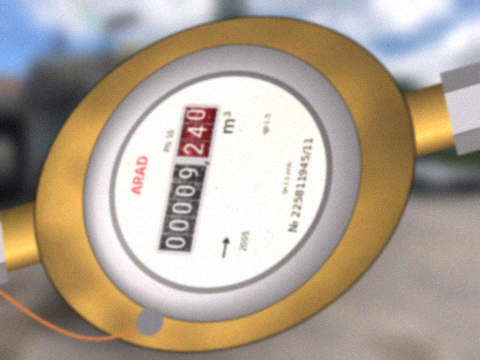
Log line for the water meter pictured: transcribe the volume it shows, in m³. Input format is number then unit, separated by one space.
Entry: 9.240 m³
